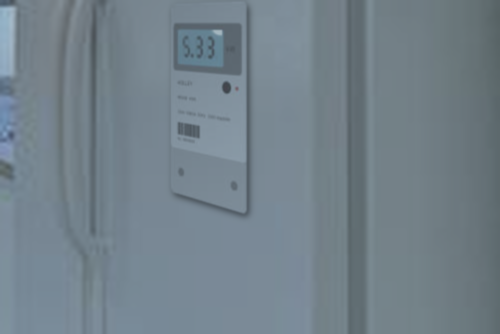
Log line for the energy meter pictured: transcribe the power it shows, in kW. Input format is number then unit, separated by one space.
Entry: 5.33 kW
